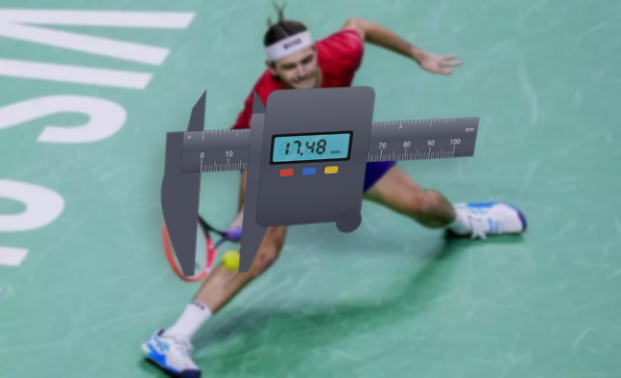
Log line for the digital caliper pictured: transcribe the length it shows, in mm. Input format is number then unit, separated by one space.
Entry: 17.48 mm
